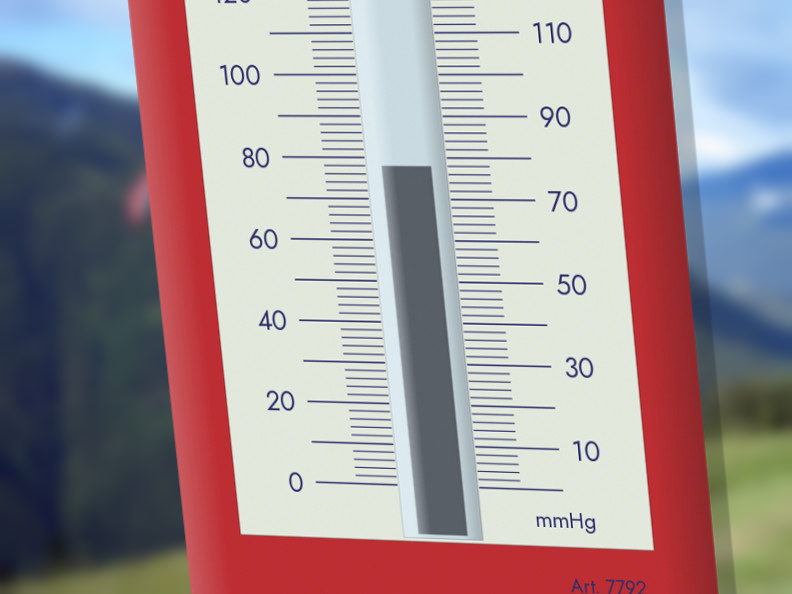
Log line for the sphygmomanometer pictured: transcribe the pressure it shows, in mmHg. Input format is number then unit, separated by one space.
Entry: 78 mmHg
